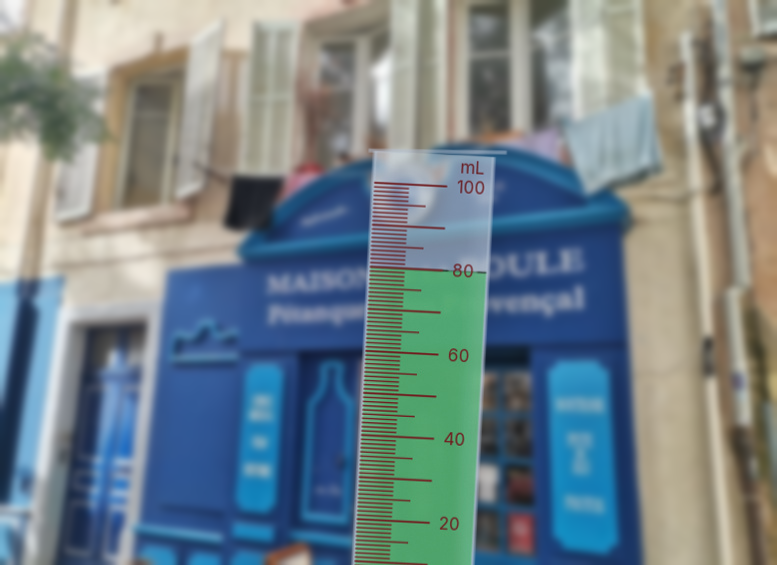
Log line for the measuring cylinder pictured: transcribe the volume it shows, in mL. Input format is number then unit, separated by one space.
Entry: 80 mL
